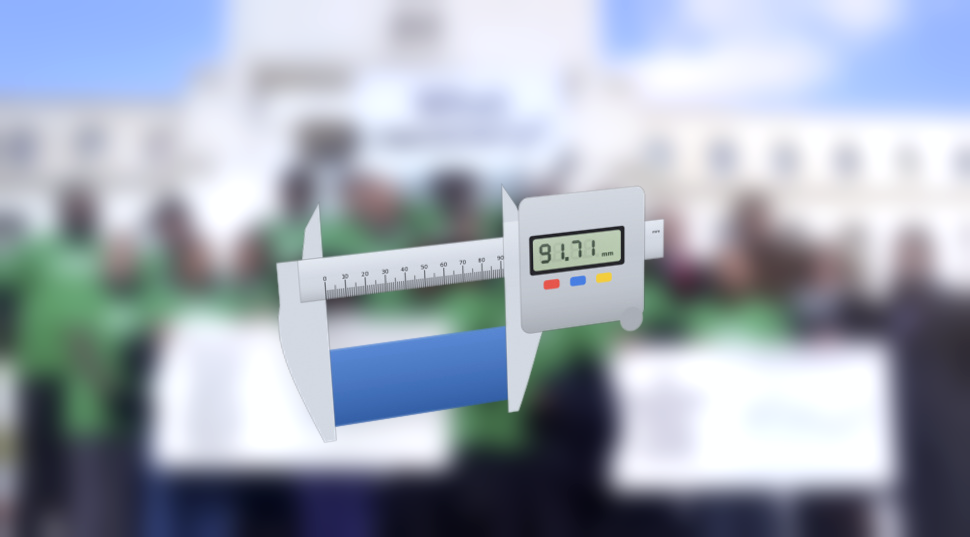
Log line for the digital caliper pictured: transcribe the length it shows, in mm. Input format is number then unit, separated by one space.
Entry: 91.71 mm
